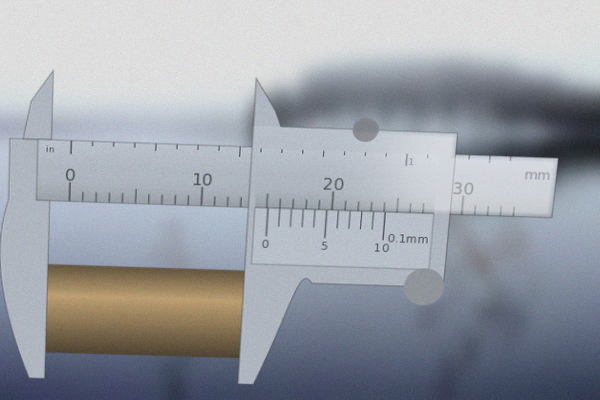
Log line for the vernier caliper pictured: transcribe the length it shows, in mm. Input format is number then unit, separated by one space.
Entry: 15.1 mm
